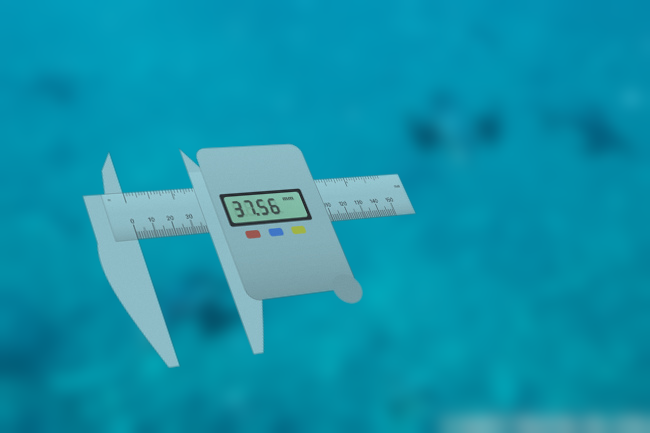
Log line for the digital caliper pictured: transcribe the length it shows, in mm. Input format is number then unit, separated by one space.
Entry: 37.56 mm
